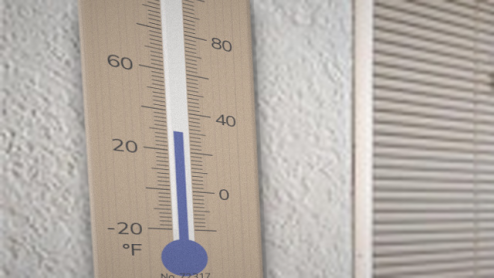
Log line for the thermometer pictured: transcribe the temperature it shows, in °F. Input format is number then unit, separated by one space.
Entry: 30 °F
